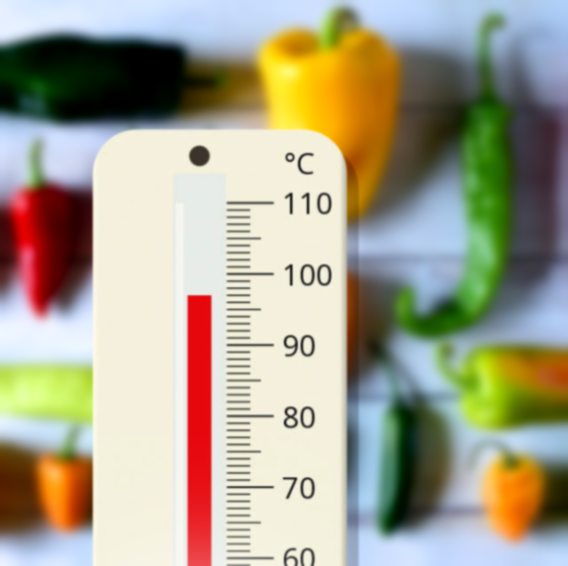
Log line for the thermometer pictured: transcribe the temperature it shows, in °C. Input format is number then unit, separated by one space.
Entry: 97 °C
